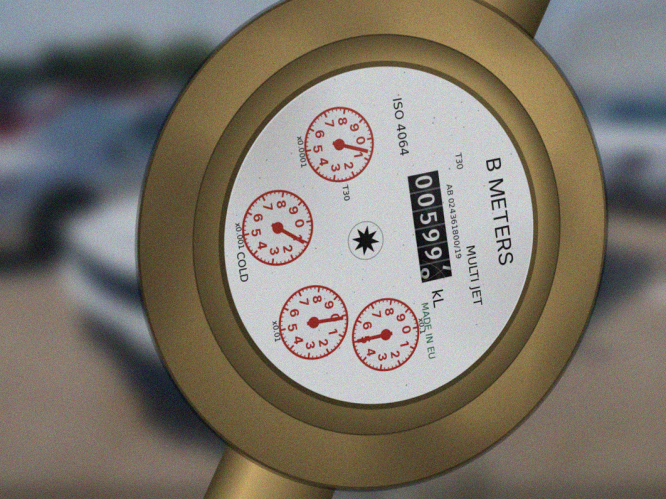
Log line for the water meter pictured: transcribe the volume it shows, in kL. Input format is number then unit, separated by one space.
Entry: 5997.5010 kL
